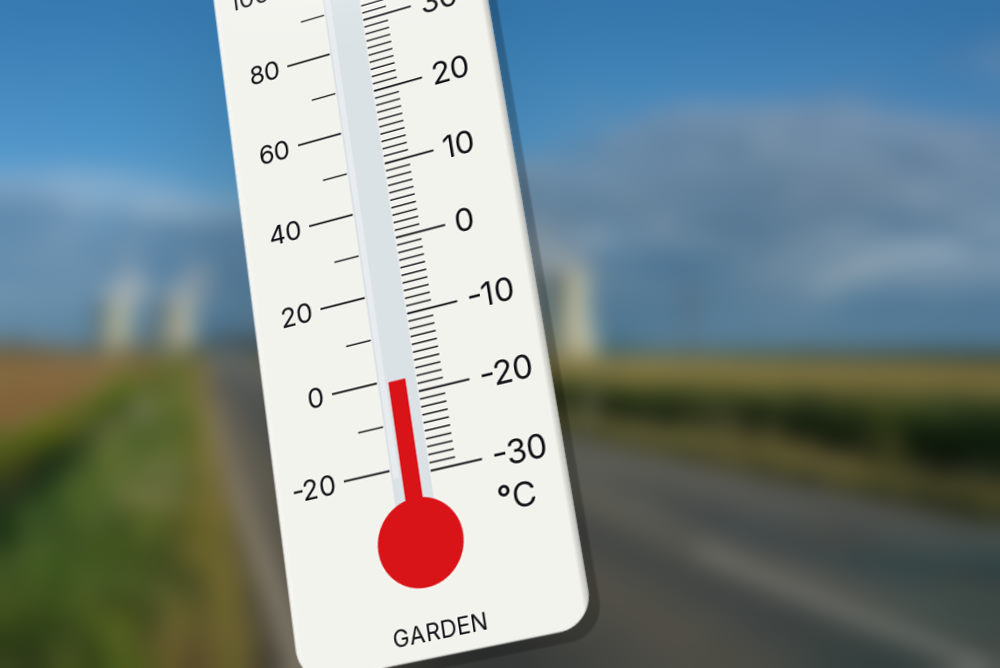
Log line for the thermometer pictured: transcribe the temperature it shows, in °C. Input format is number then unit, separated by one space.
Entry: -18 °C
